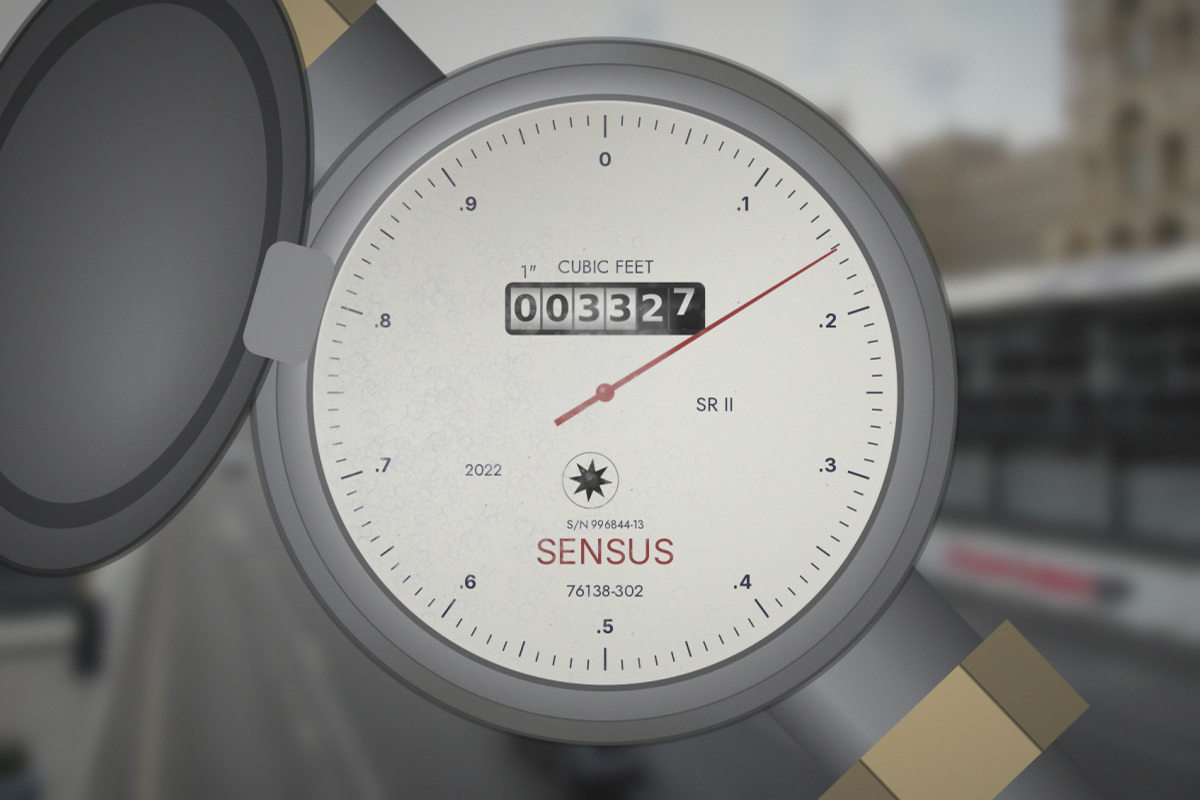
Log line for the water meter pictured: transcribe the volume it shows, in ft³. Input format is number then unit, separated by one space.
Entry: 3327.16 ft³
